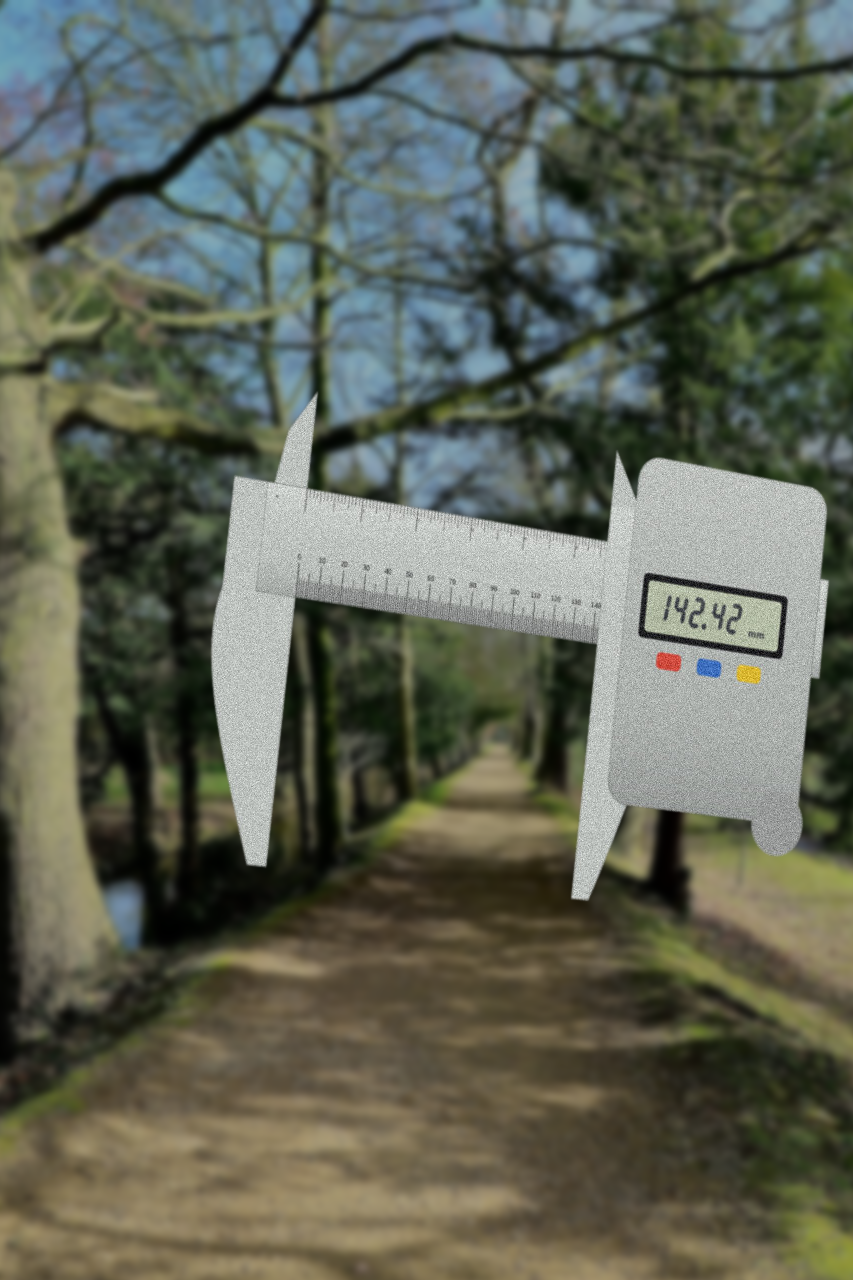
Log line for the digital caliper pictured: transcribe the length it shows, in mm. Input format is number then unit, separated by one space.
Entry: 142.42 mm
